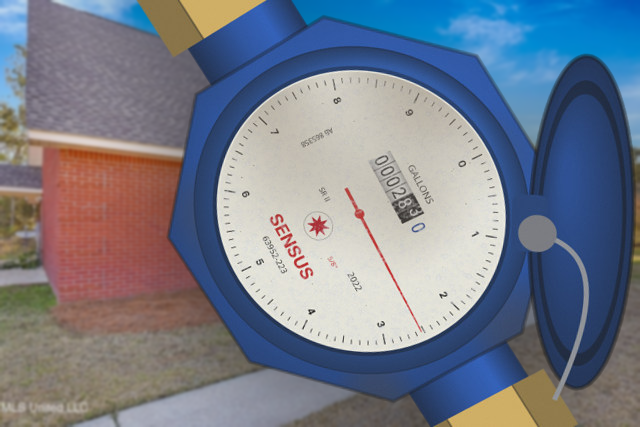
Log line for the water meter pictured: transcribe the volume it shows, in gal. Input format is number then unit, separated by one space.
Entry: 2832.5 gal
